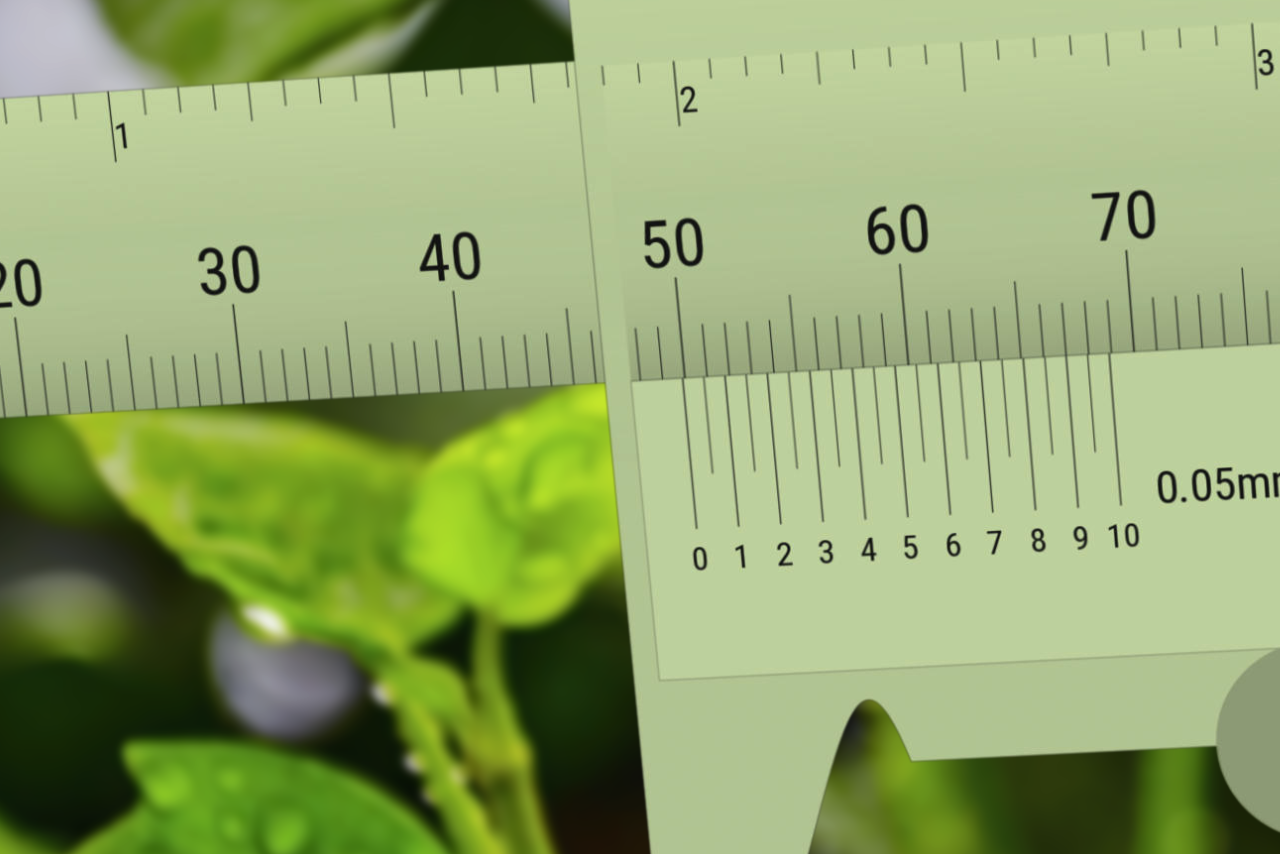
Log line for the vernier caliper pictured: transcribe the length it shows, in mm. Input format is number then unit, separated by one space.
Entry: 49.9 mm
